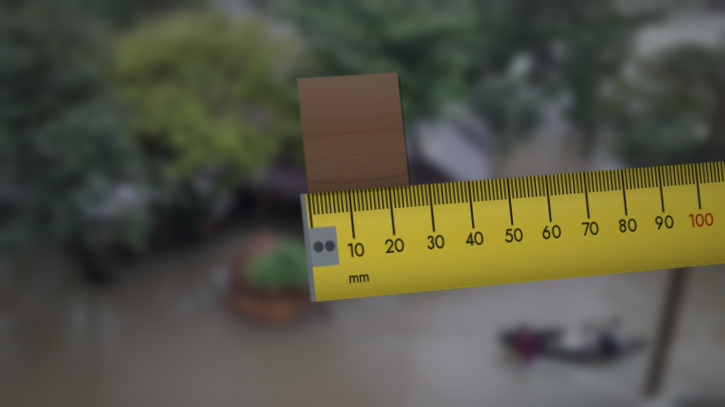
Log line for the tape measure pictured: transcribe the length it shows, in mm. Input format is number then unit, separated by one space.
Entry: 25 mm
